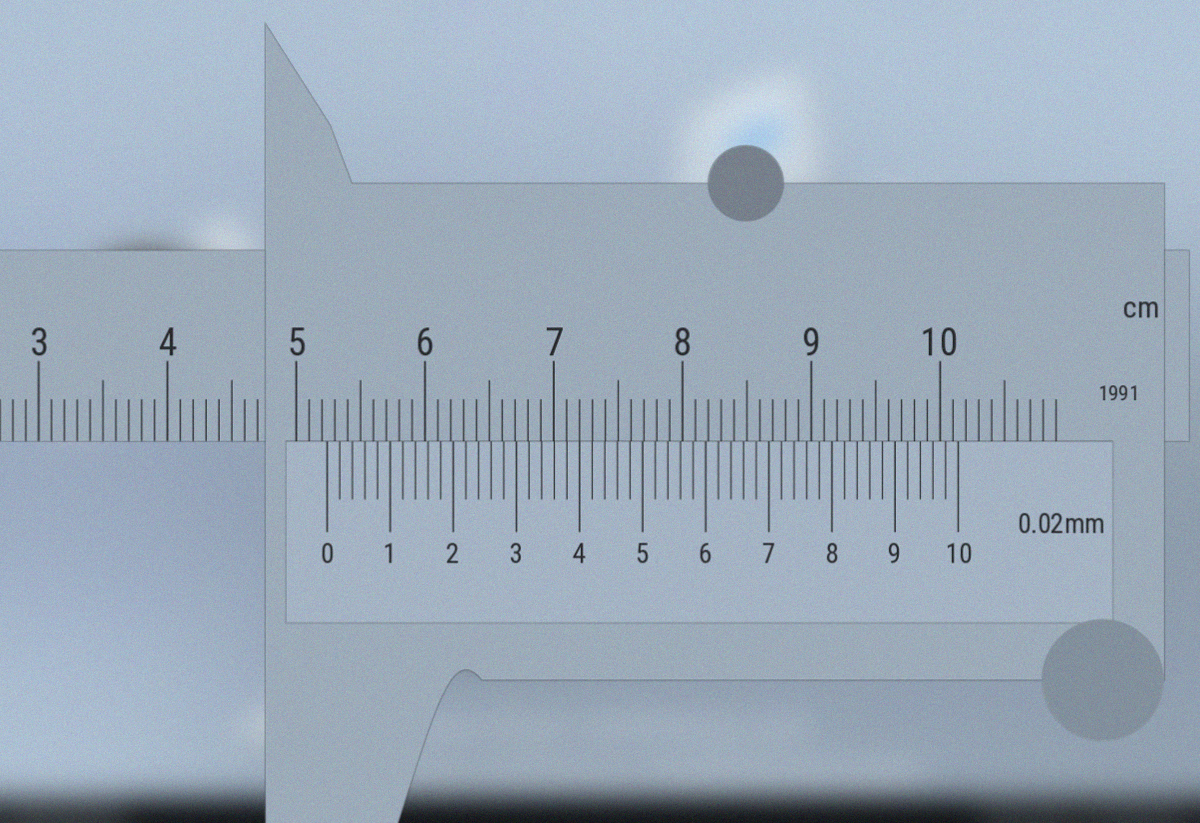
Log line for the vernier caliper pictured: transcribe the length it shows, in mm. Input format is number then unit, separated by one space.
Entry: 52.4 mm
